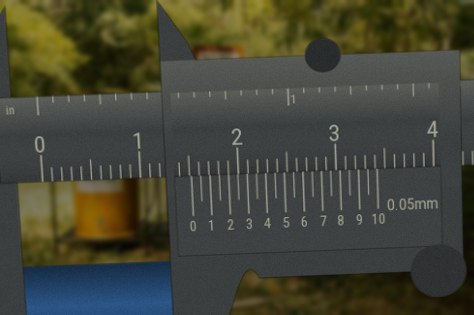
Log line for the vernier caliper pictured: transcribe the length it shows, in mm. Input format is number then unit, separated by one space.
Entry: 15.2 mm
